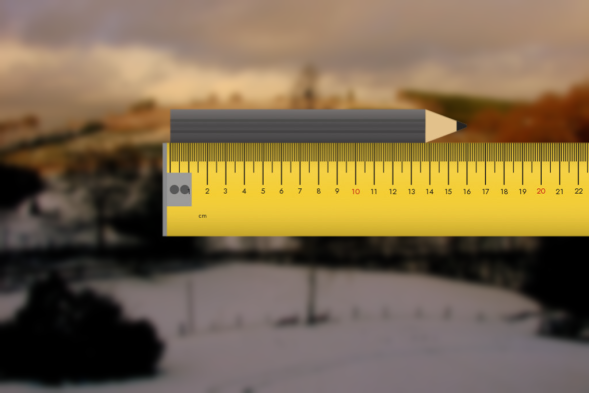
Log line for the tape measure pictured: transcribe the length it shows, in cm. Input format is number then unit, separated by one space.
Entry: 16 cm
